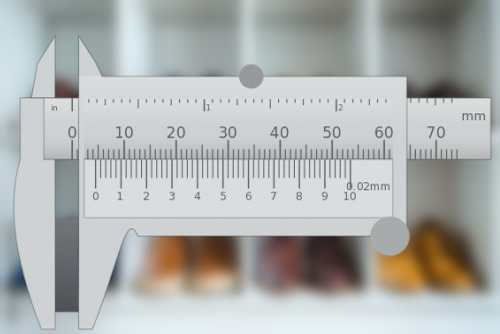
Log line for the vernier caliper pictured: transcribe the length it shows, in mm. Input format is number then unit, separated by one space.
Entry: 4.5 mm
